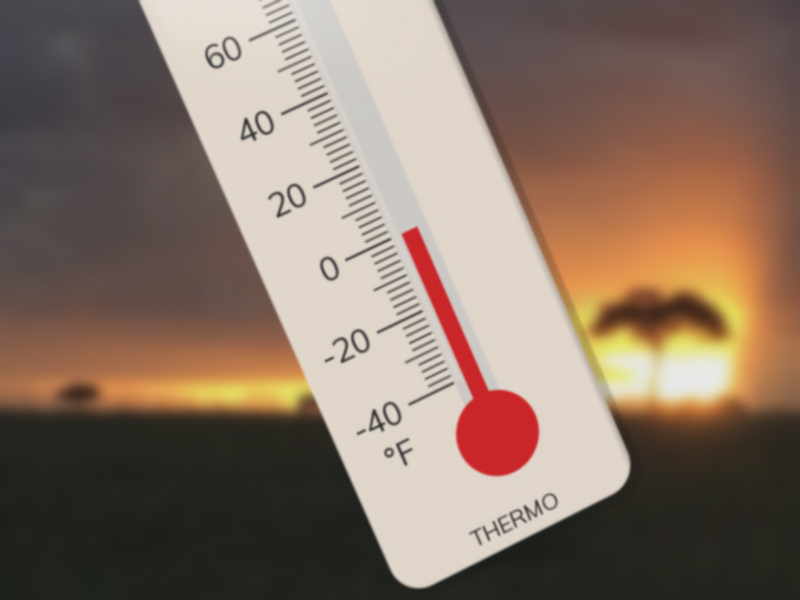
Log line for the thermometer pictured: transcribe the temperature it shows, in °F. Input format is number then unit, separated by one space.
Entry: 0 °F
